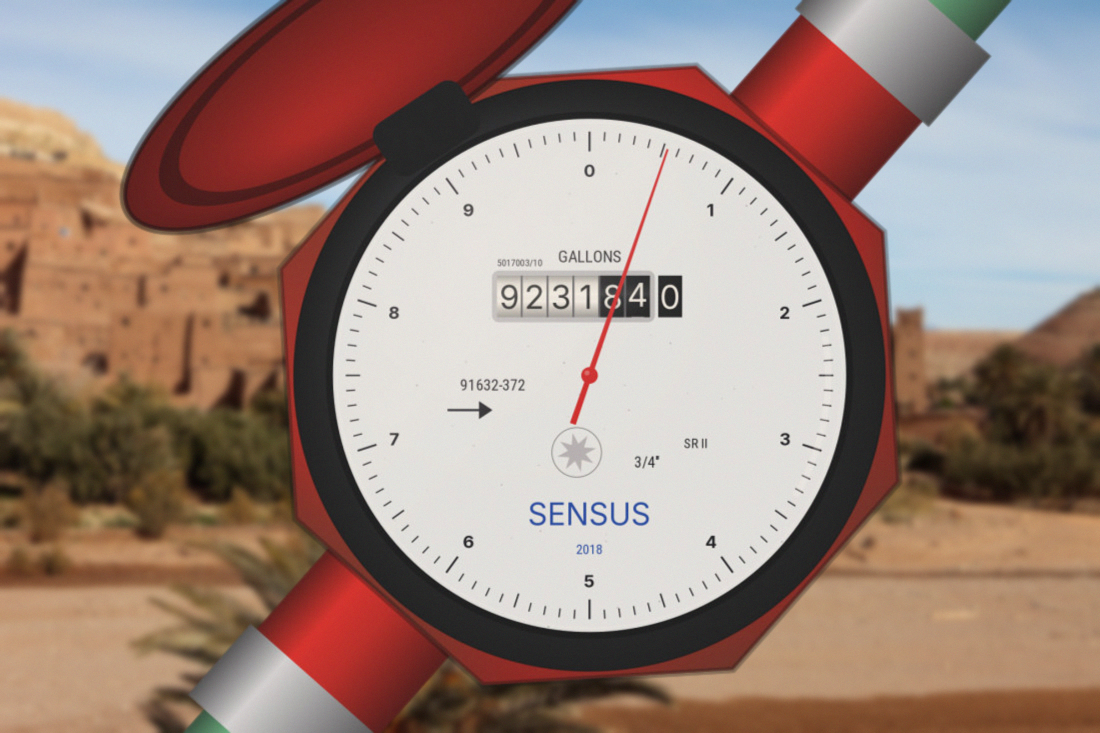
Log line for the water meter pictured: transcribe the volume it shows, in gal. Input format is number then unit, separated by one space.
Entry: 9231840.5 gal
